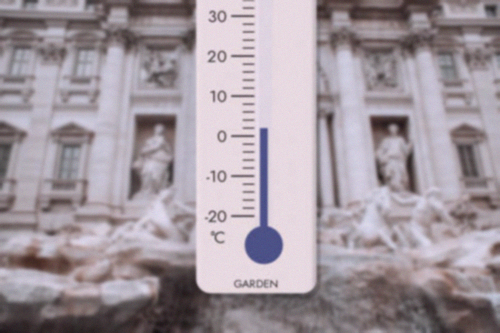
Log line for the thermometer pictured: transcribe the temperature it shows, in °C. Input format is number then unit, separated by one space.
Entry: 2 °C
